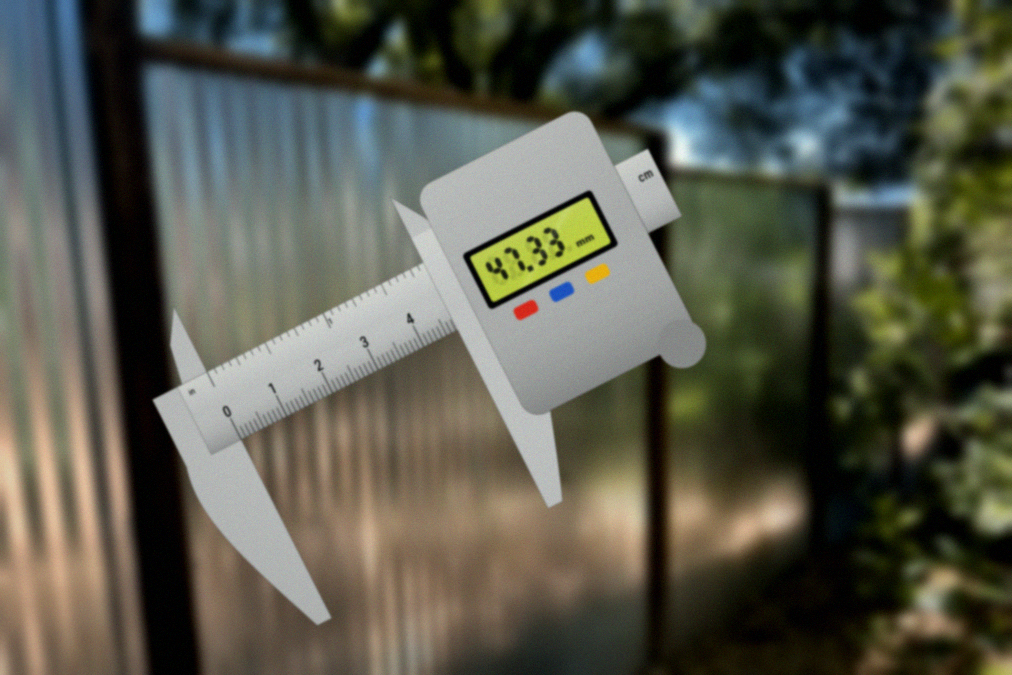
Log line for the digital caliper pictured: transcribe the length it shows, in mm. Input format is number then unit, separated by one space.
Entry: 47.33 mm
